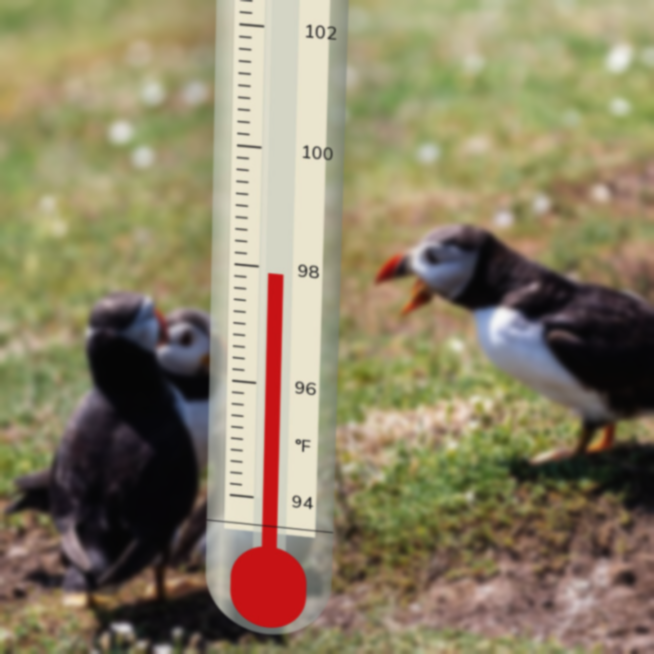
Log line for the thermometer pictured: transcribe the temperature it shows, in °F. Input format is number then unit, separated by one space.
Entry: 97.9 °F
